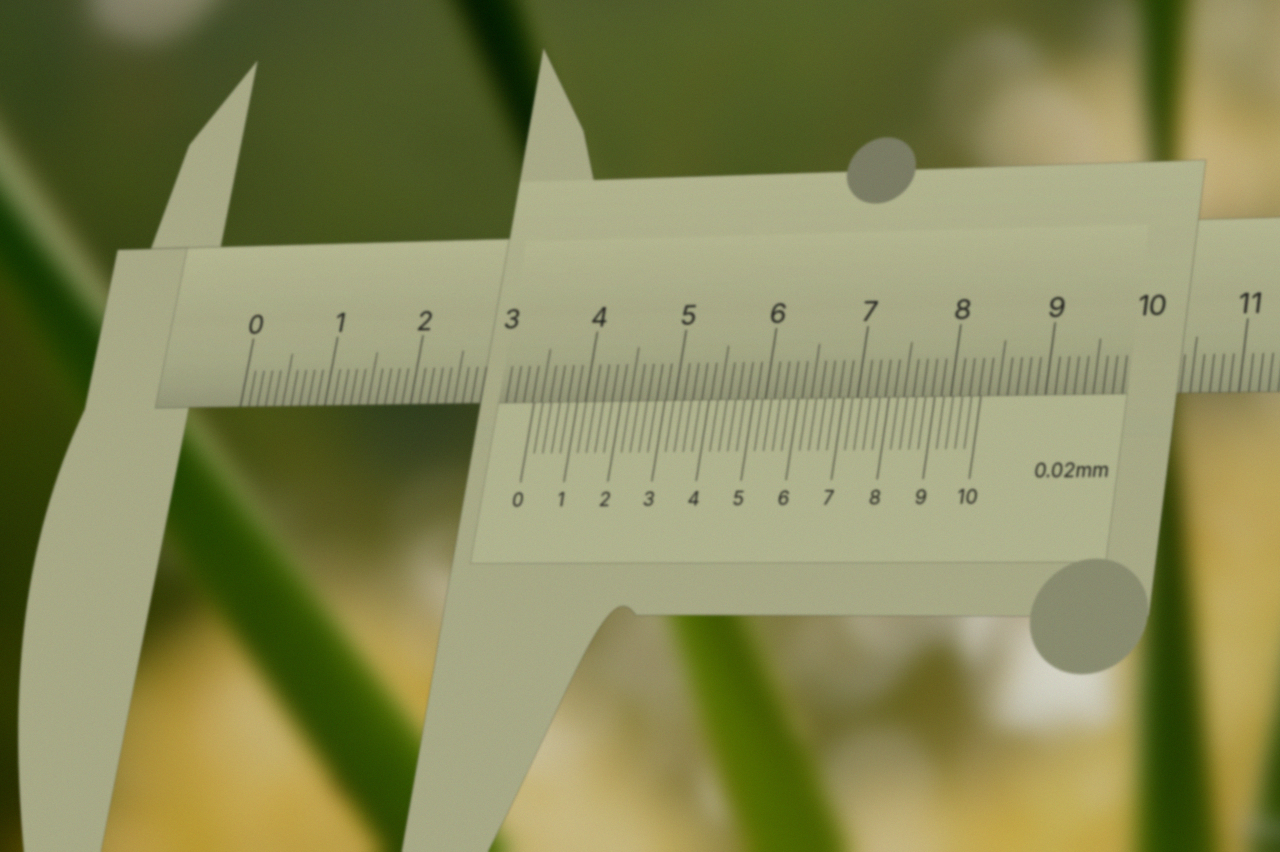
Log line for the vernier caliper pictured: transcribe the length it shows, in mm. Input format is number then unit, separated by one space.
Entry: 34.2 mm
